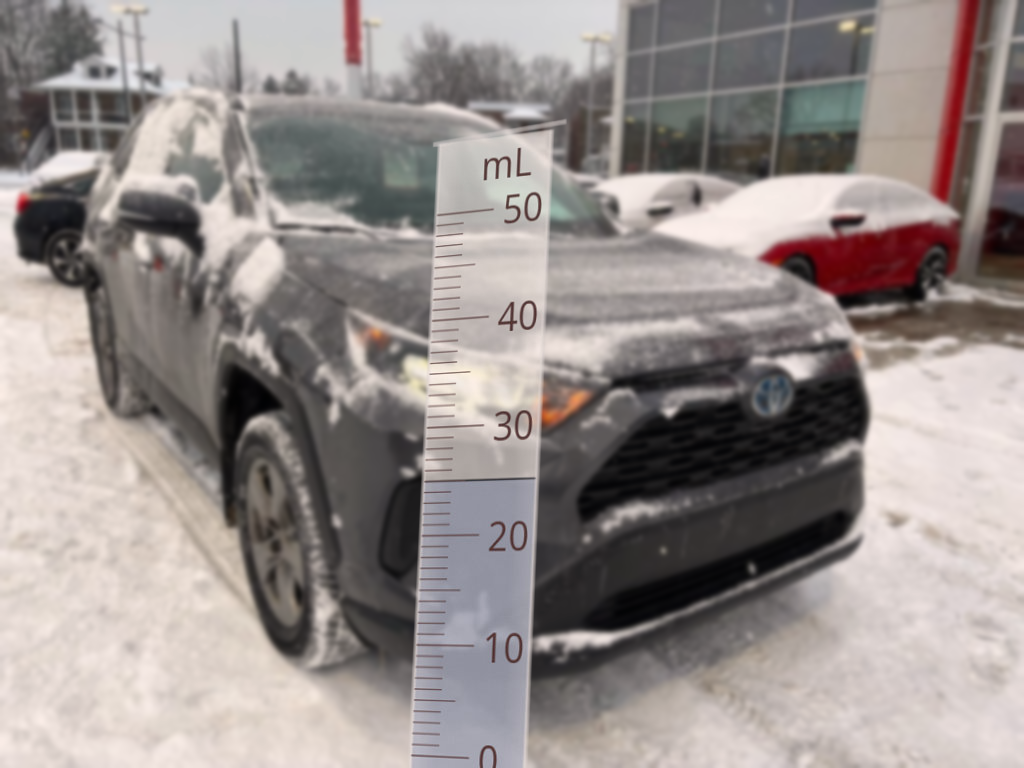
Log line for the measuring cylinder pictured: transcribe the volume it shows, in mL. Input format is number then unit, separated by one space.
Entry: 25 mL
